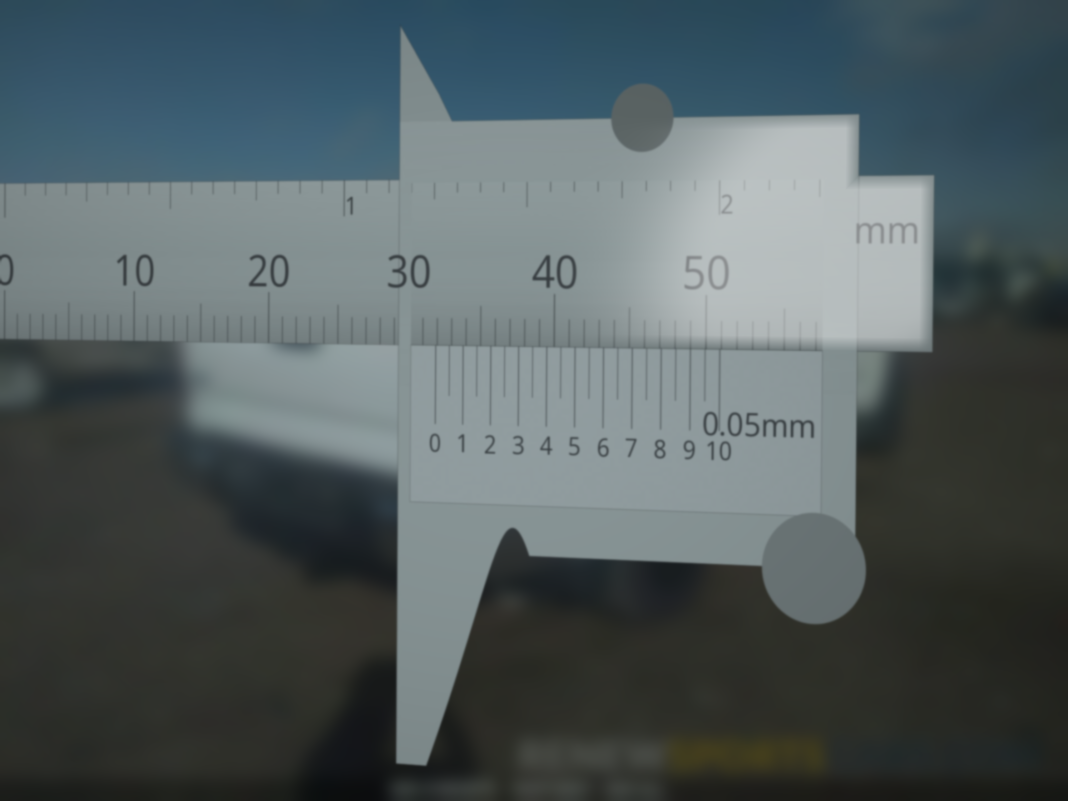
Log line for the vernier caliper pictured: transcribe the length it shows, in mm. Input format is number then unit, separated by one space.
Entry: 31.9 mm
